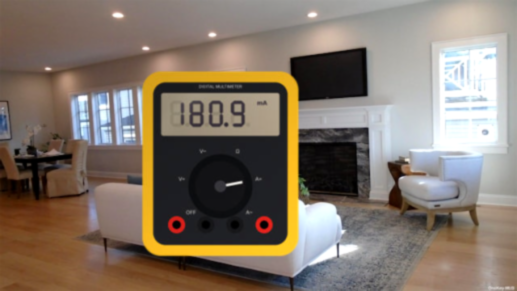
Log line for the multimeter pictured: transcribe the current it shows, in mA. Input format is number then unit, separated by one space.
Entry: 180.9 mA
